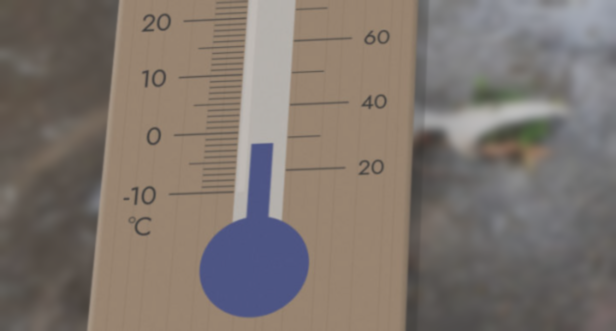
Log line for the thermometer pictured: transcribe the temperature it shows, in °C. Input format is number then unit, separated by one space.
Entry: -2 °C
